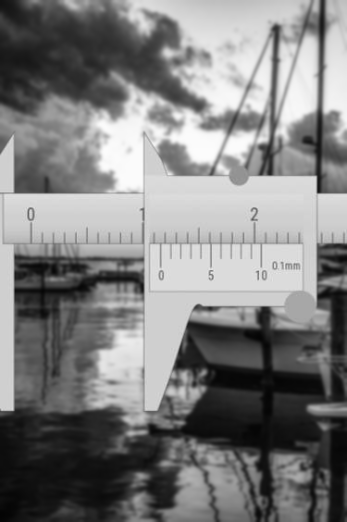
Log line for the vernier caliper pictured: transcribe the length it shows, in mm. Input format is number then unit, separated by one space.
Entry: 11.6 mm
